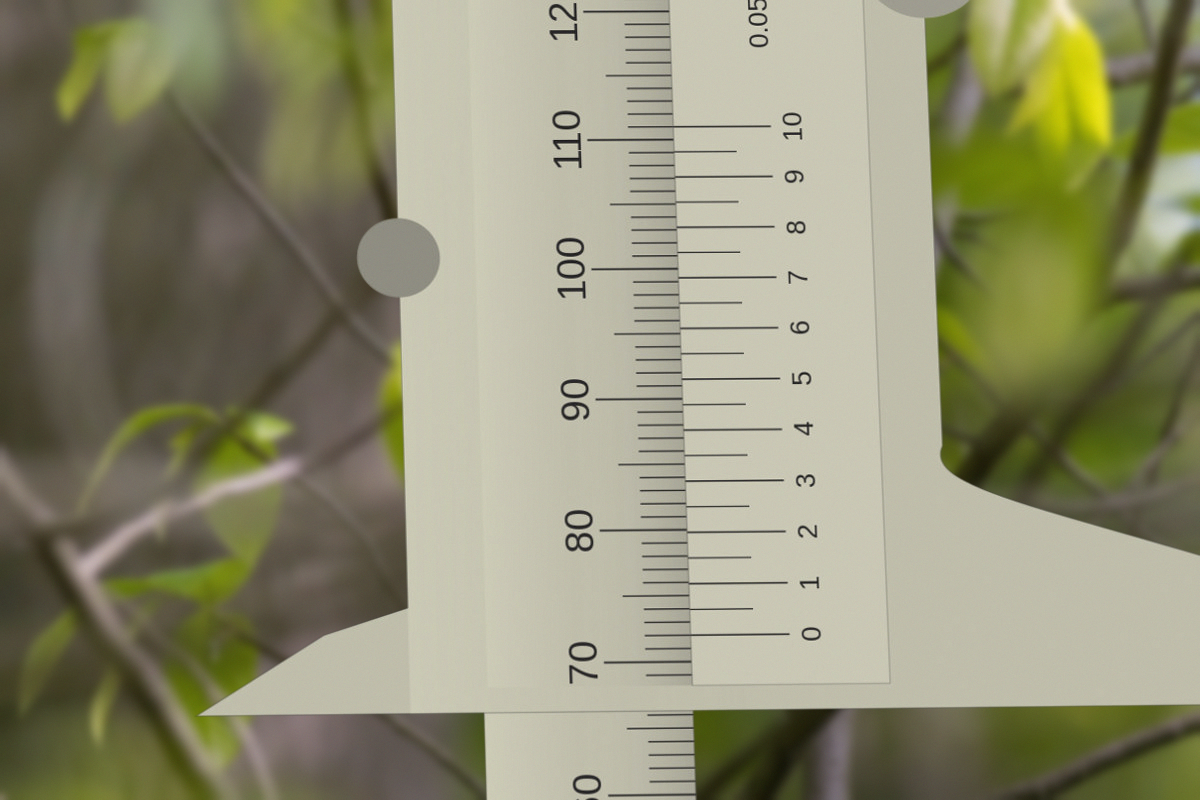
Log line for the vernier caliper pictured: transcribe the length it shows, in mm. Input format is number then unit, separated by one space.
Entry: 72.0 mm
